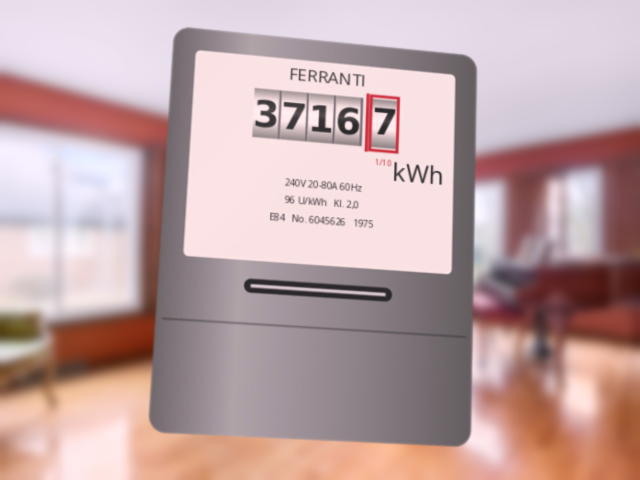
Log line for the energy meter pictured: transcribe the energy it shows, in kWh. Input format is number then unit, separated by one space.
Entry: 3716.7 kWh
